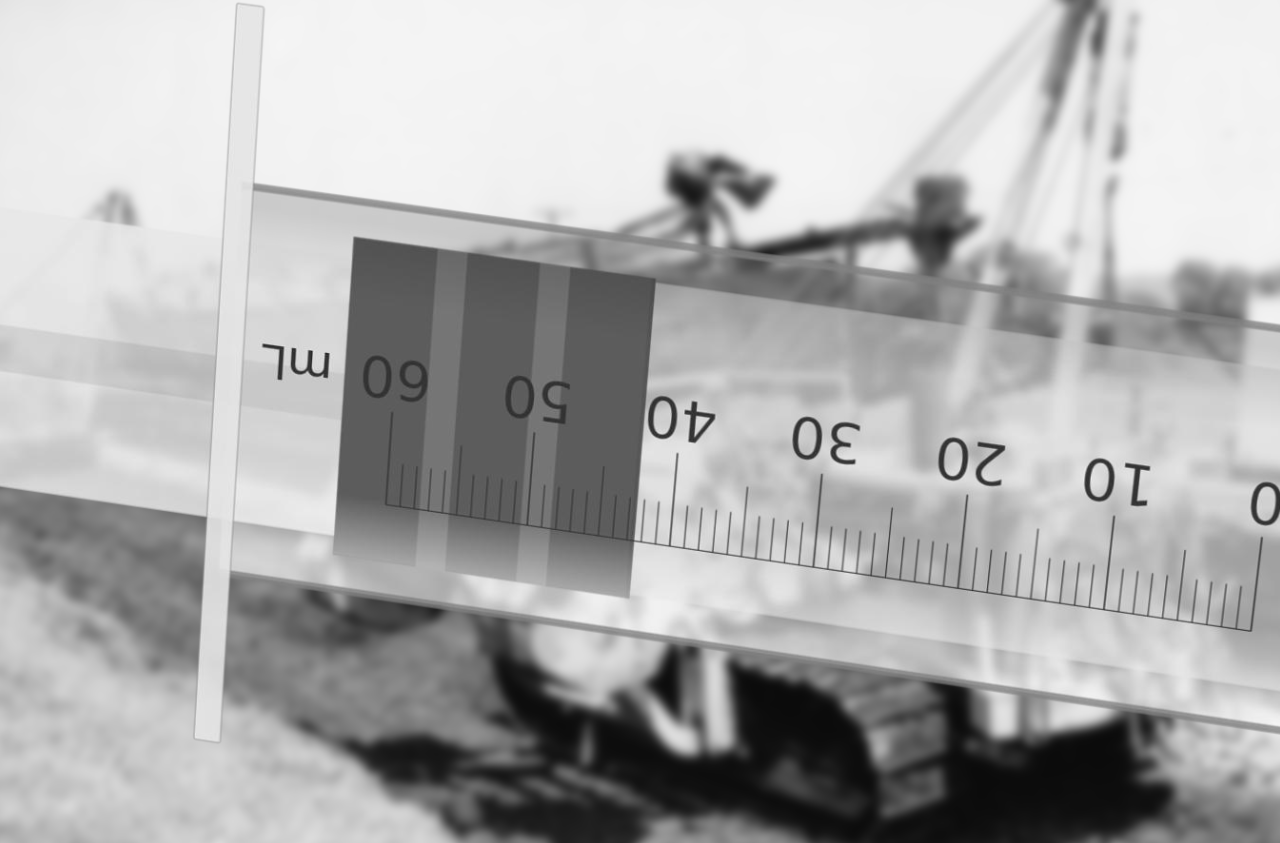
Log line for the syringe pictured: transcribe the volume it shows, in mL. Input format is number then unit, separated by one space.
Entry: 42.5 mL
